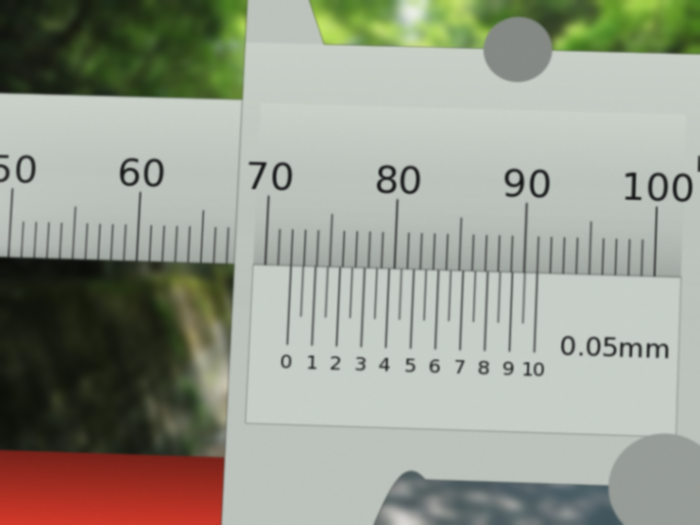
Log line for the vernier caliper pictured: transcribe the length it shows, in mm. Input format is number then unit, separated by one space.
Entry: 72.0 mm
